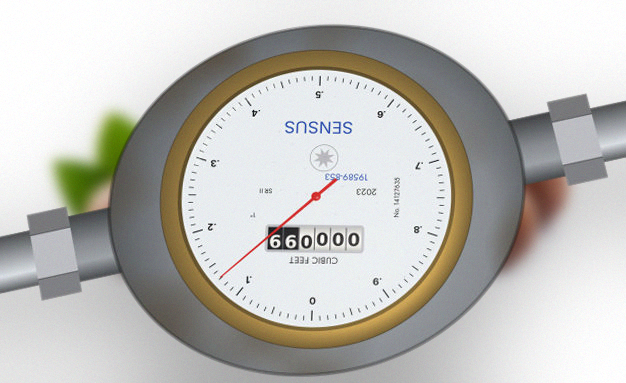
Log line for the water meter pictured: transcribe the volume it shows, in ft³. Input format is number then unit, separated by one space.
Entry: 99.13 ft³
